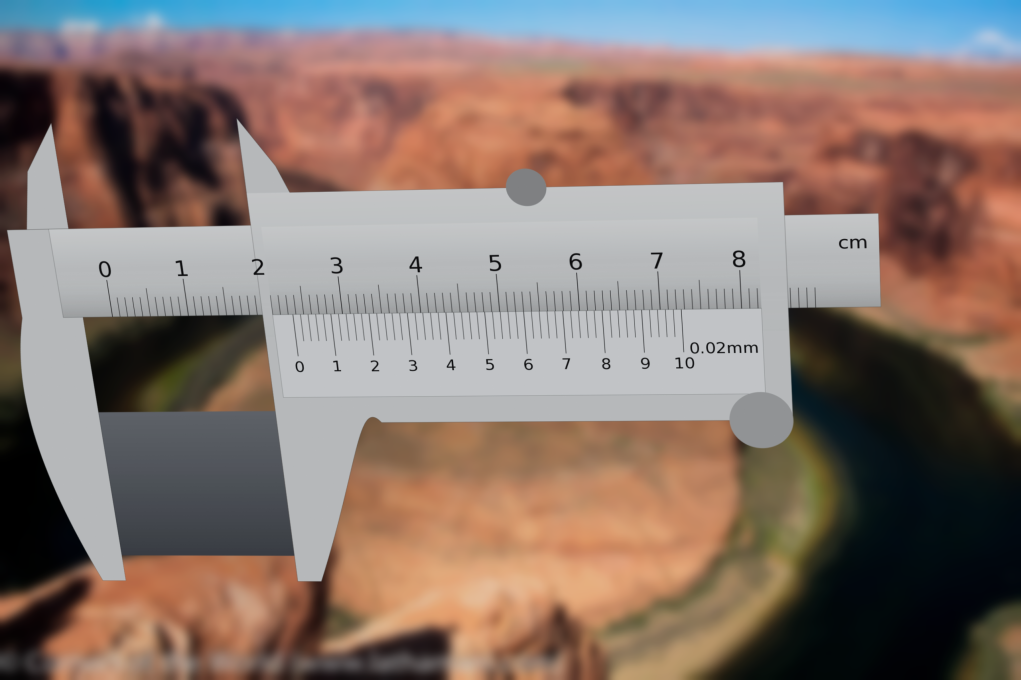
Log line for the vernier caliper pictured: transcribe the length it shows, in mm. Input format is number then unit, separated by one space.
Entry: 23.6 mm
